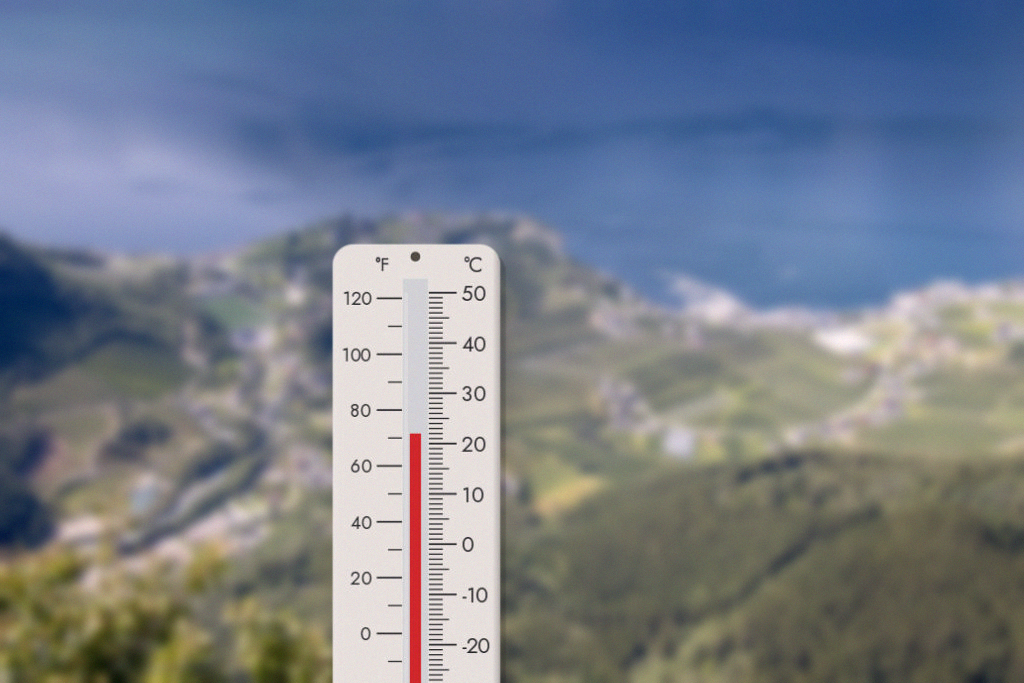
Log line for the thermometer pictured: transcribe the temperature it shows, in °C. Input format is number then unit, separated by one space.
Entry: 22 °C
